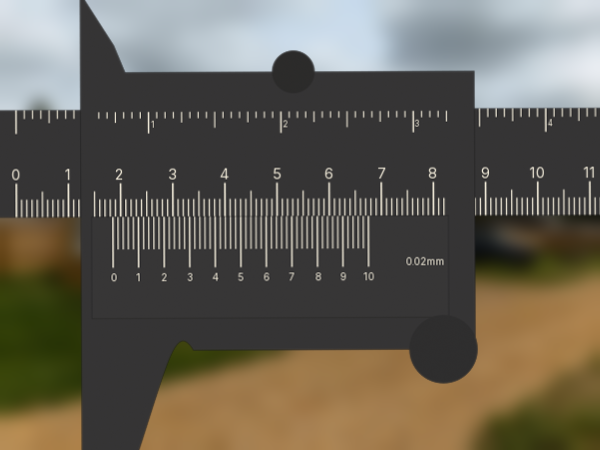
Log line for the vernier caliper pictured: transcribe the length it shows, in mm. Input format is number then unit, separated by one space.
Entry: 18.5 mm
